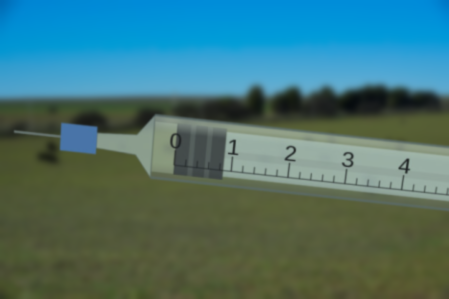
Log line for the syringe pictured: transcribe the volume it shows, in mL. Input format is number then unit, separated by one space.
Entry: 0 mL
